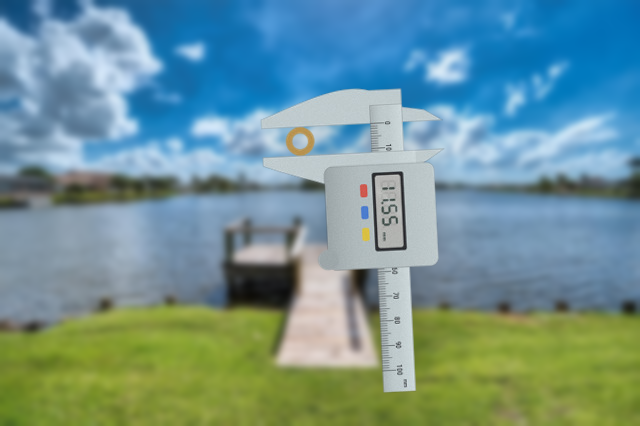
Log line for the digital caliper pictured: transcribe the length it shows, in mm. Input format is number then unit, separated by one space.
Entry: 11.55 mm
